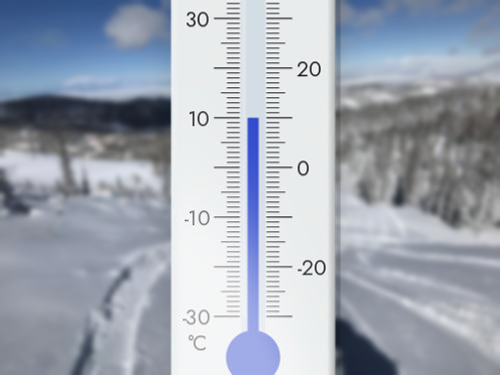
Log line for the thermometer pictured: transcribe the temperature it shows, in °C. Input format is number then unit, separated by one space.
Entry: 10 °C
